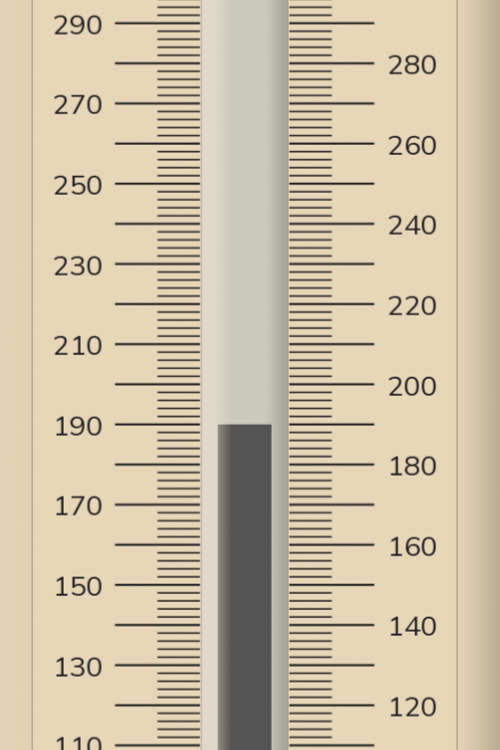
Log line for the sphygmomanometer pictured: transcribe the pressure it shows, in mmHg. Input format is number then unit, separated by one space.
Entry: 190 mmHg
